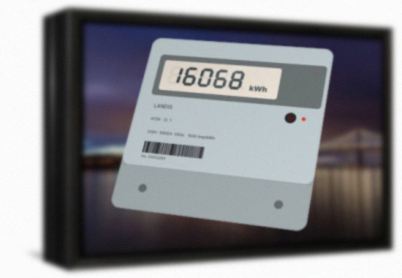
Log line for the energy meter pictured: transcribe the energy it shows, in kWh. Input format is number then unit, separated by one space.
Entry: 16068 kWh
